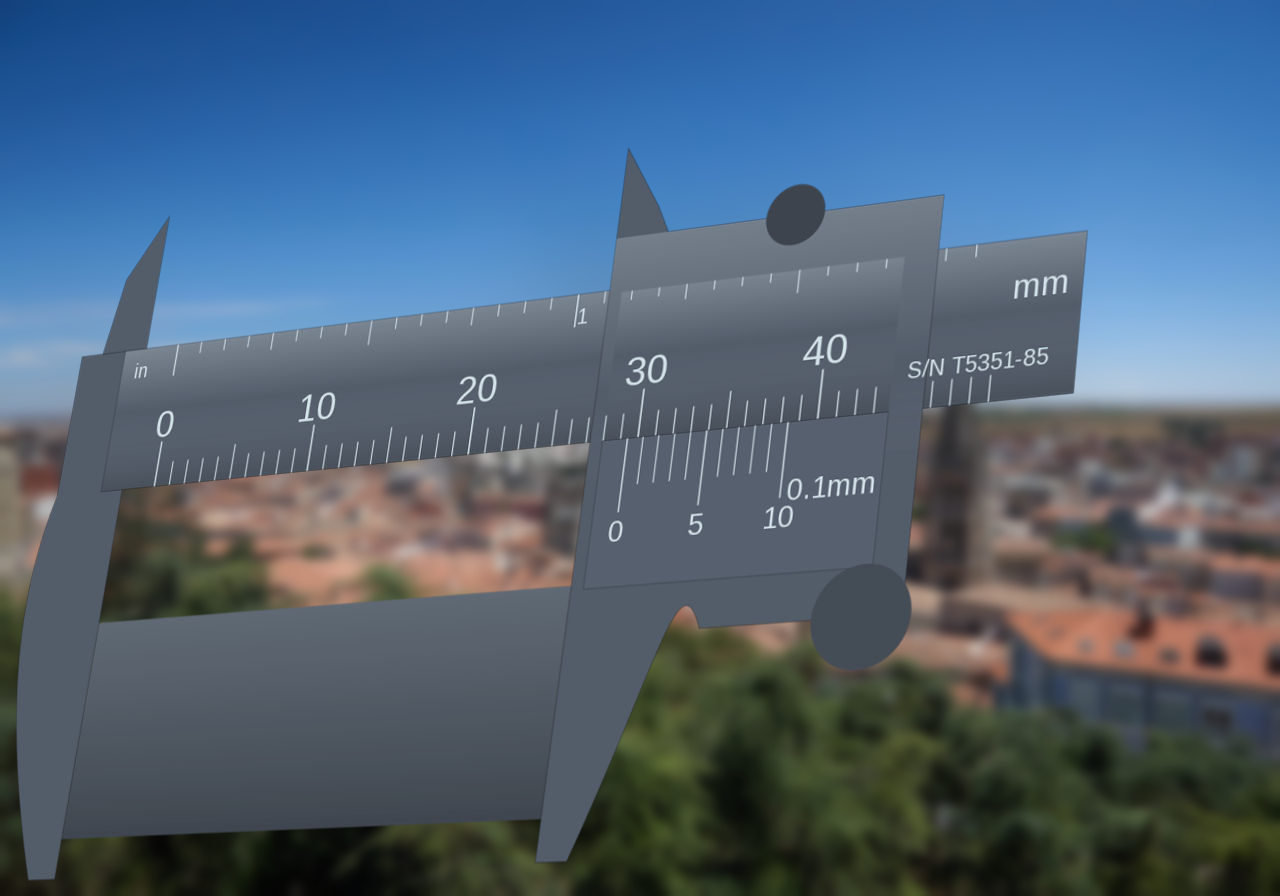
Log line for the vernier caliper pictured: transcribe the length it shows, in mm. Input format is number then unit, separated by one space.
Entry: 29.4 mm
